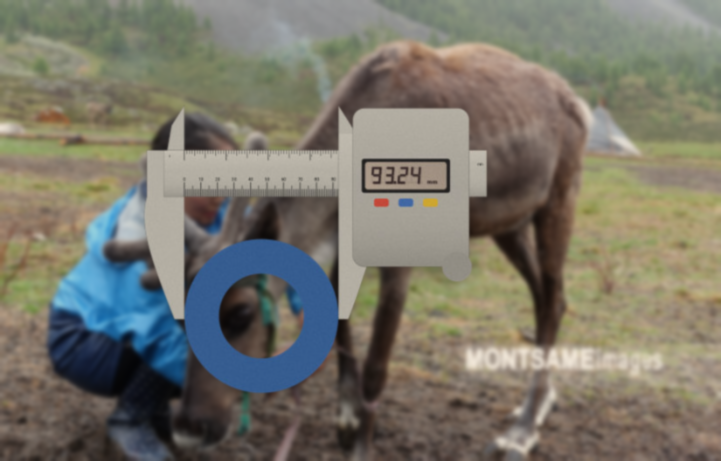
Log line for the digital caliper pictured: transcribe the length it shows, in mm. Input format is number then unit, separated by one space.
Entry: 93.24 mm
